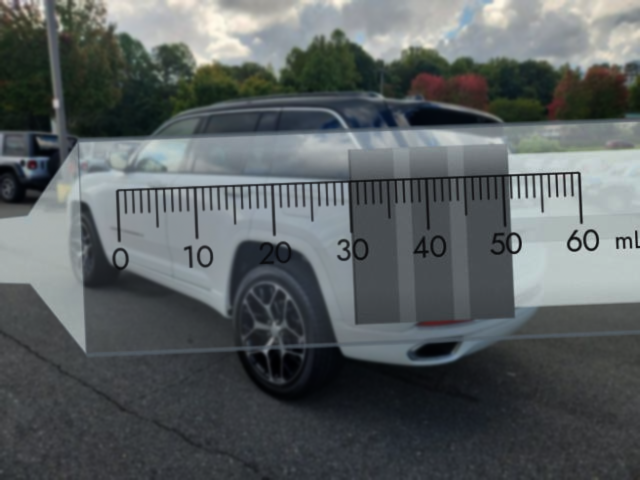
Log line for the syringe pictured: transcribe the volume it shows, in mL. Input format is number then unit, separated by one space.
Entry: 30 mL
